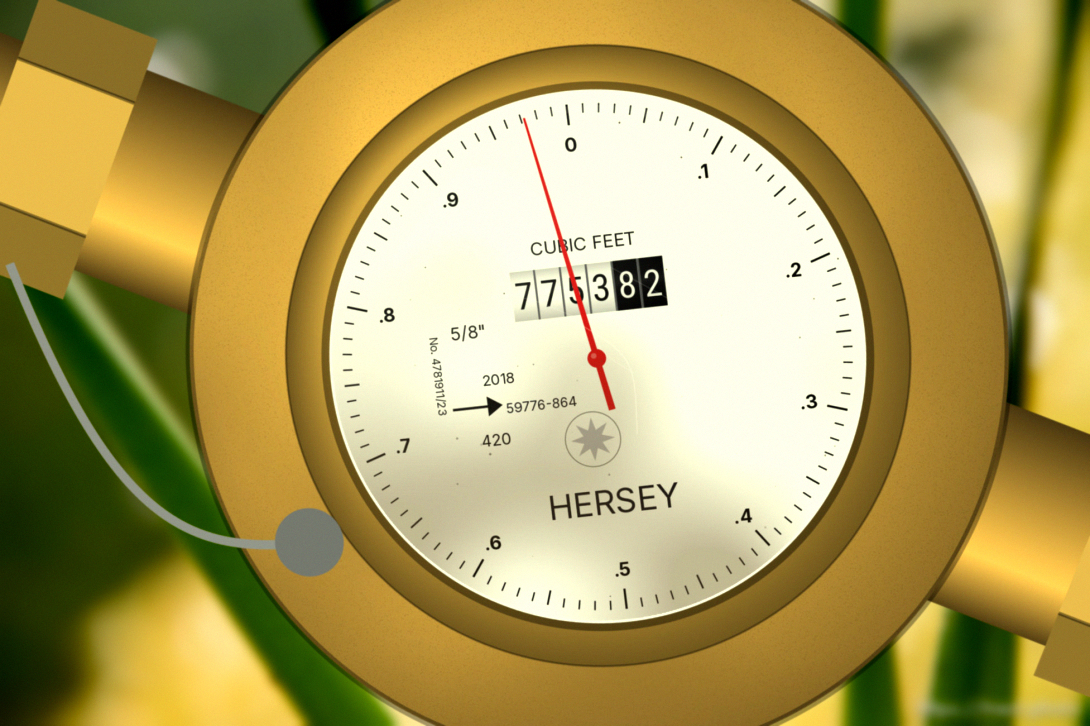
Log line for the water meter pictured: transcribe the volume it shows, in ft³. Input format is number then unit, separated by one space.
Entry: 775381.97 ft³
